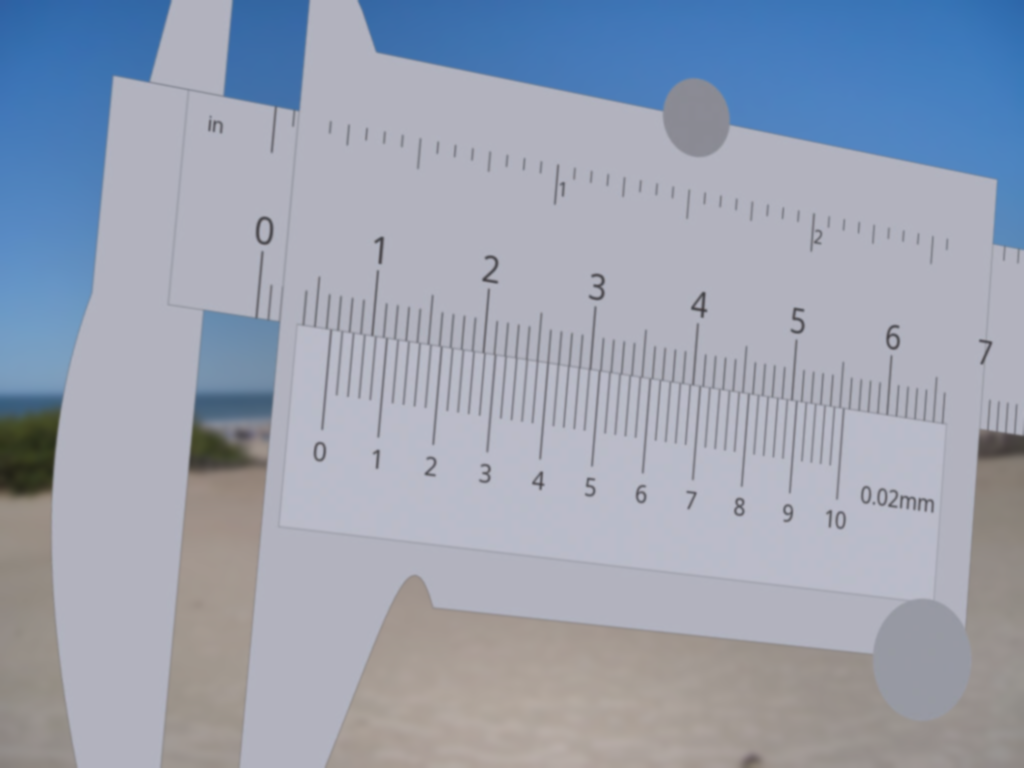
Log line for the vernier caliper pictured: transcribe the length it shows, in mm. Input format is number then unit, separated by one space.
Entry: 6.4 mm
